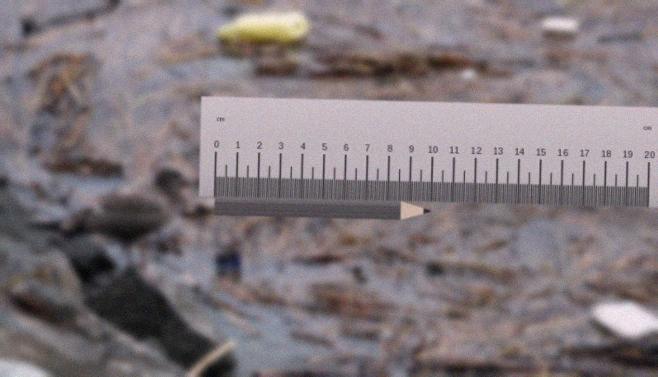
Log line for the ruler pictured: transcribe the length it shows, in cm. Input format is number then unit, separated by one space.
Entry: 10 cm
